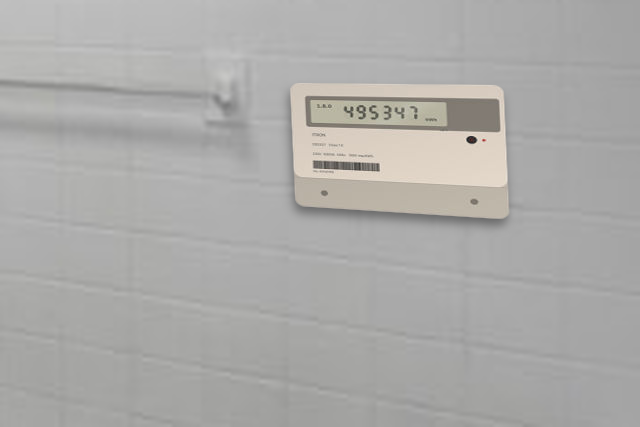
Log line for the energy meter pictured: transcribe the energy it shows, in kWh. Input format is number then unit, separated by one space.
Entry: 495347 kWh
